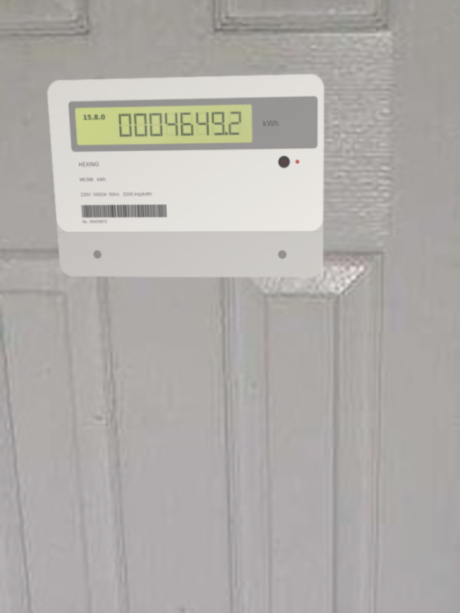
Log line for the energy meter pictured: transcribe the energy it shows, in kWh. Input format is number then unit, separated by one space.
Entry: 4649.2 kWh
